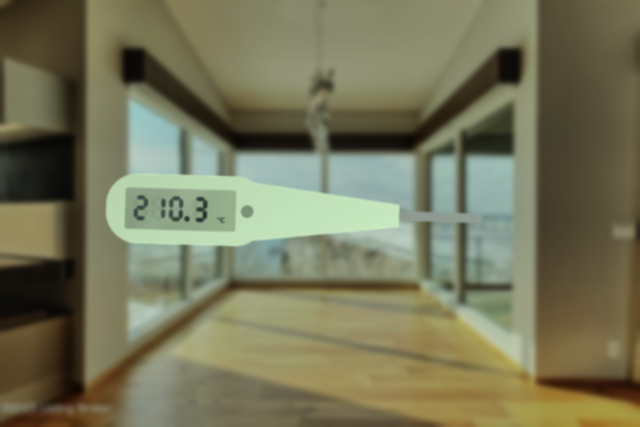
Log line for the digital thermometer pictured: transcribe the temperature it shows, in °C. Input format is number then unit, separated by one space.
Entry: 210.3 °C
